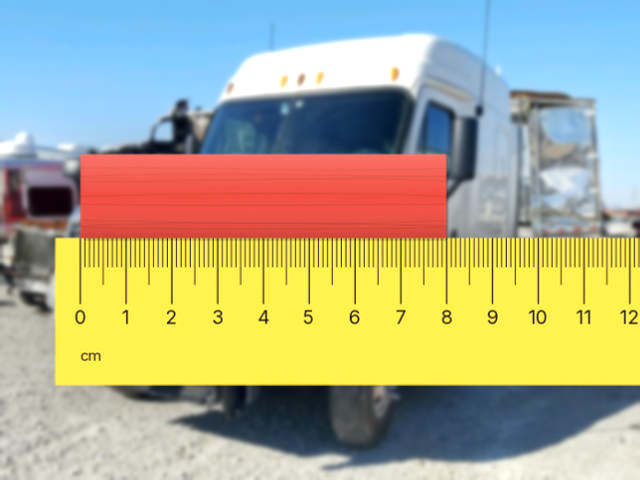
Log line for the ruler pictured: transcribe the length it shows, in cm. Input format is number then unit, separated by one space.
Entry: 8 cm
